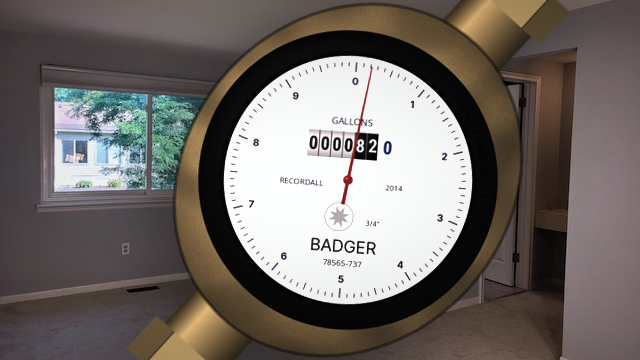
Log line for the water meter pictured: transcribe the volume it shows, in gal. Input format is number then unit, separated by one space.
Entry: 820.2 gal
